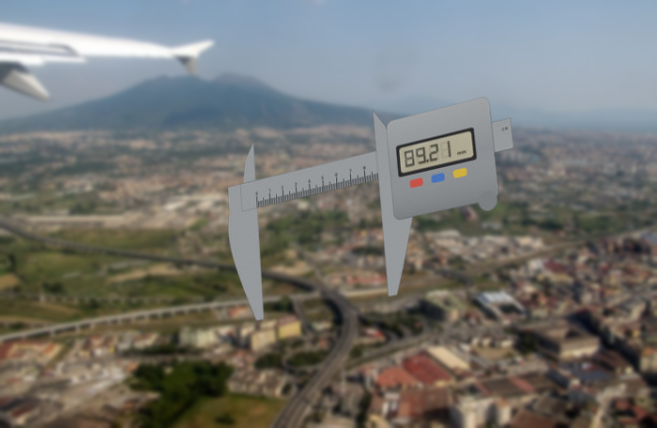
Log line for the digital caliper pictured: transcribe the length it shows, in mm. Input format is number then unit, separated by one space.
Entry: 89.21 mm
